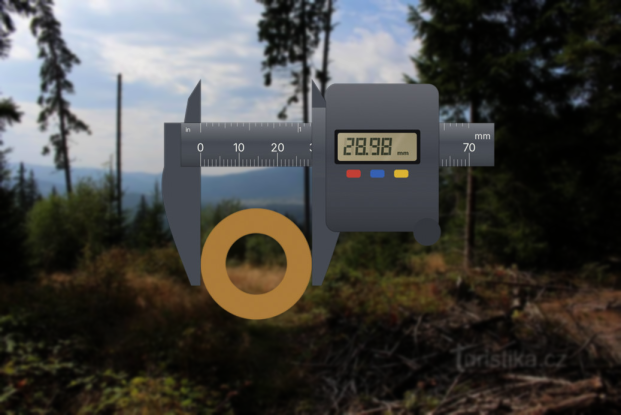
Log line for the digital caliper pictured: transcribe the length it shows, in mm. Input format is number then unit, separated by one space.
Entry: 28.98 mm
